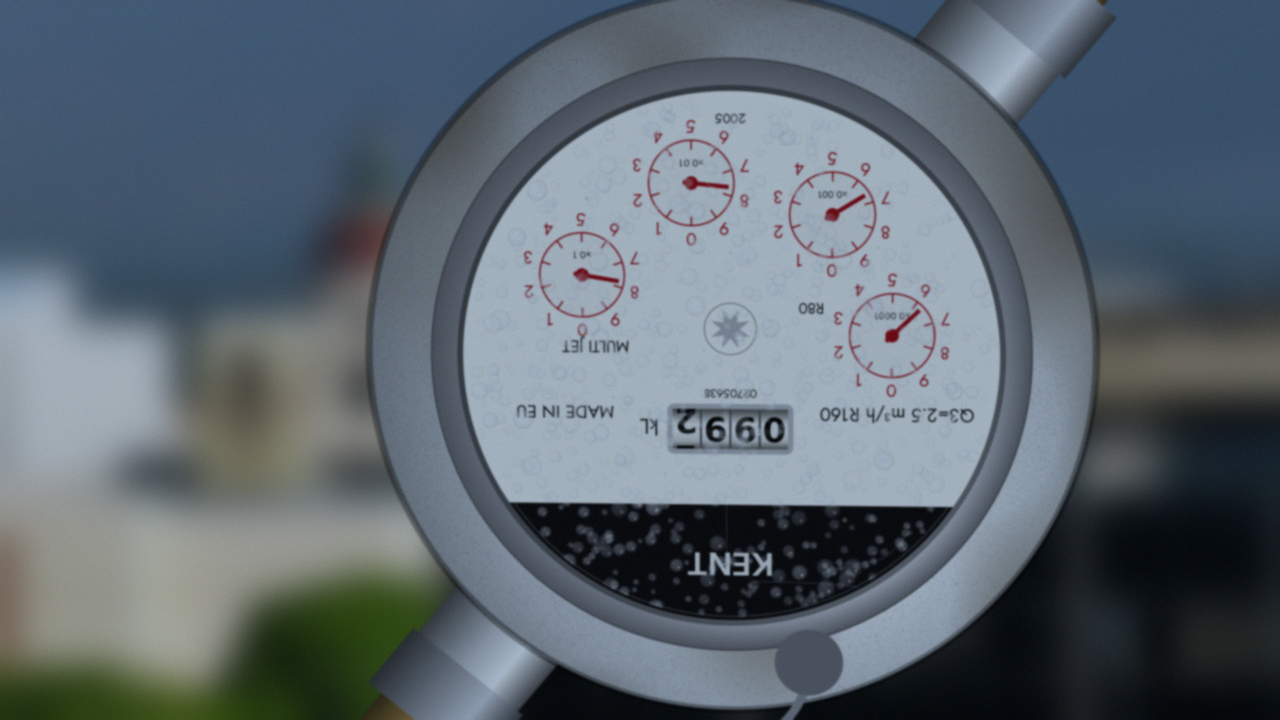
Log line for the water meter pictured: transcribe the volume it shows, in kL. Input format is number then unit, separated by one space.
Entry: 991.7766 kL
